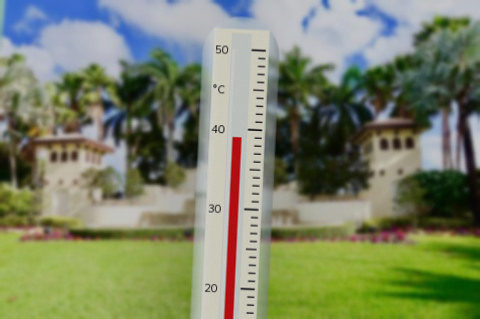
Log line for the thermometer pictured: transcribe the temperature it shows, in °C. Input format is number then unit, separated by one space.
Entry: 39 °C
